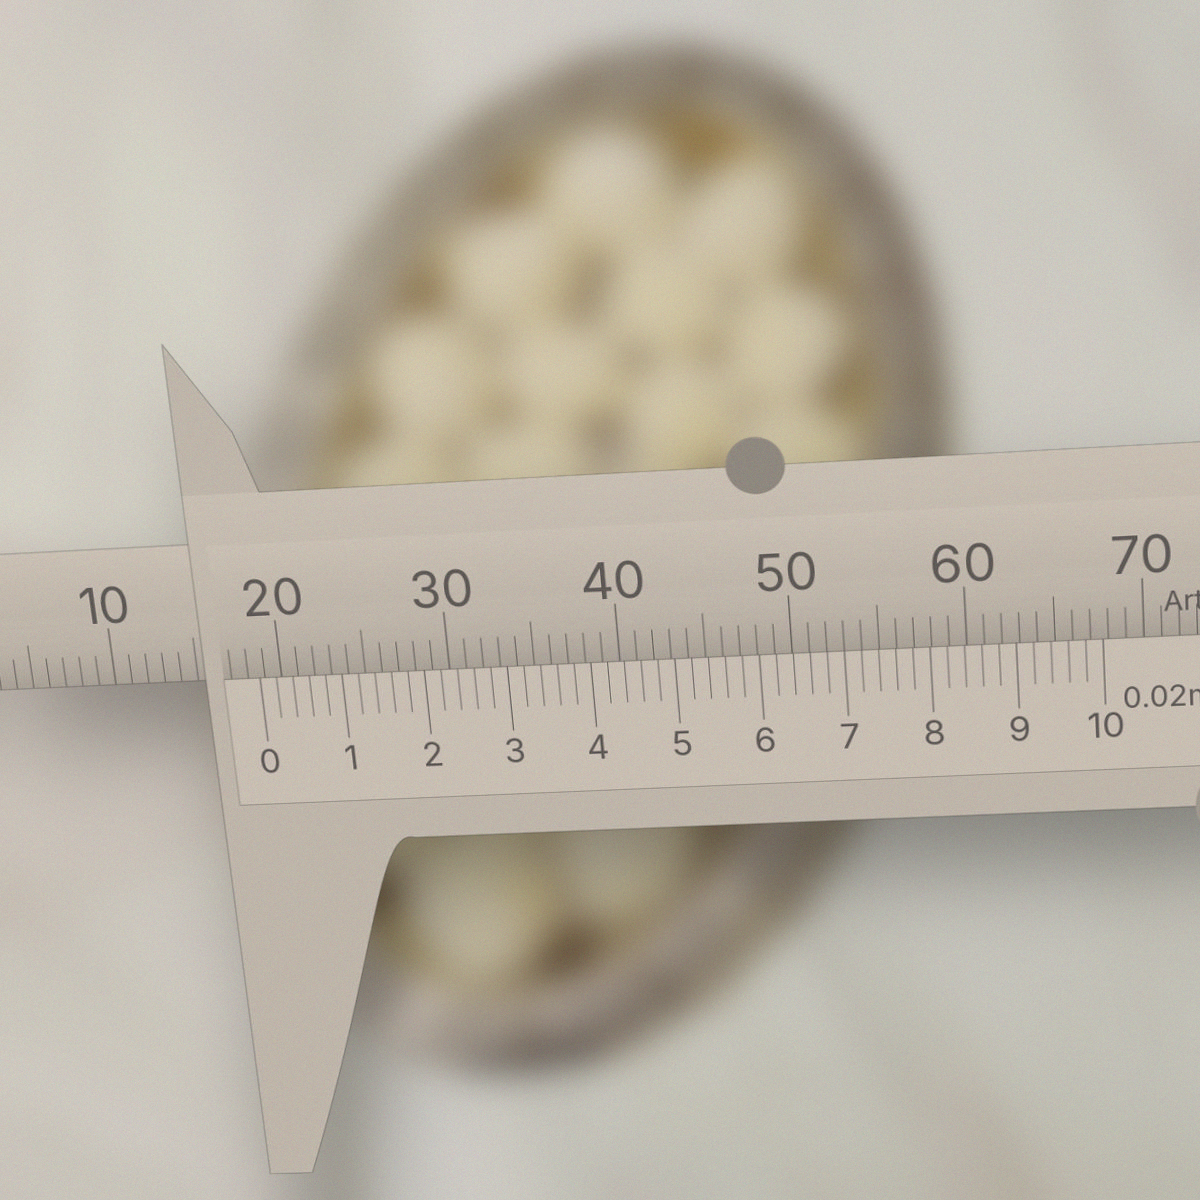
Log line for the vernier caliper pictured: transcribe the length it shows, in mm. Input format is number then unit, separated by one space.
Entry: 18.7 mm
